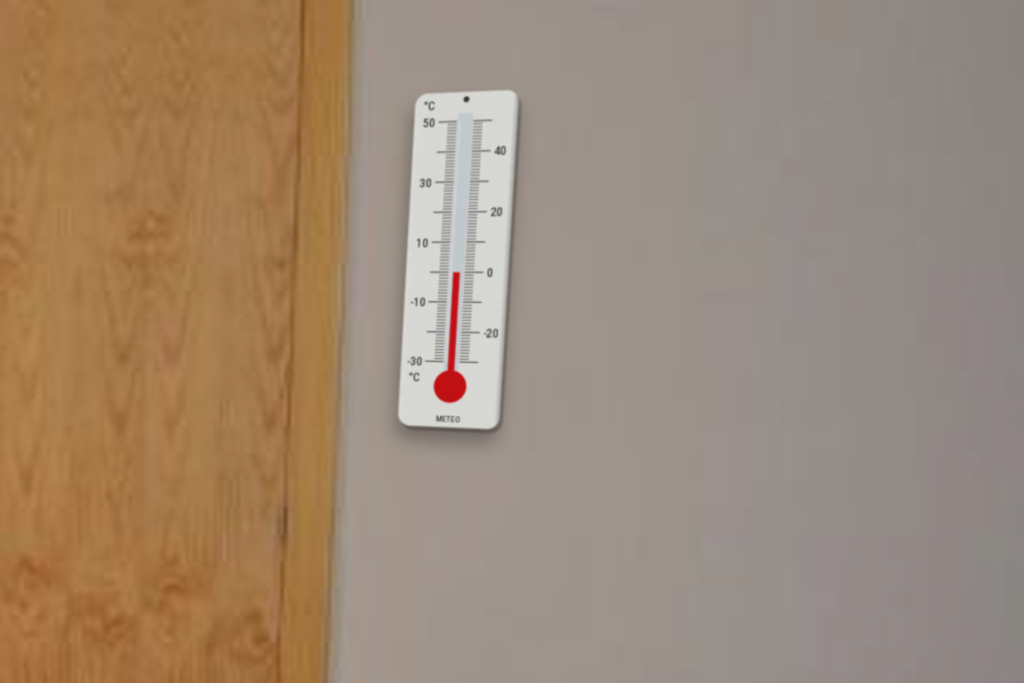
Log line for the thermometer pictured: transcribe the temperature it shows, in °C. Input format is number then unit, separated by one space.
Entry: 0 °C
